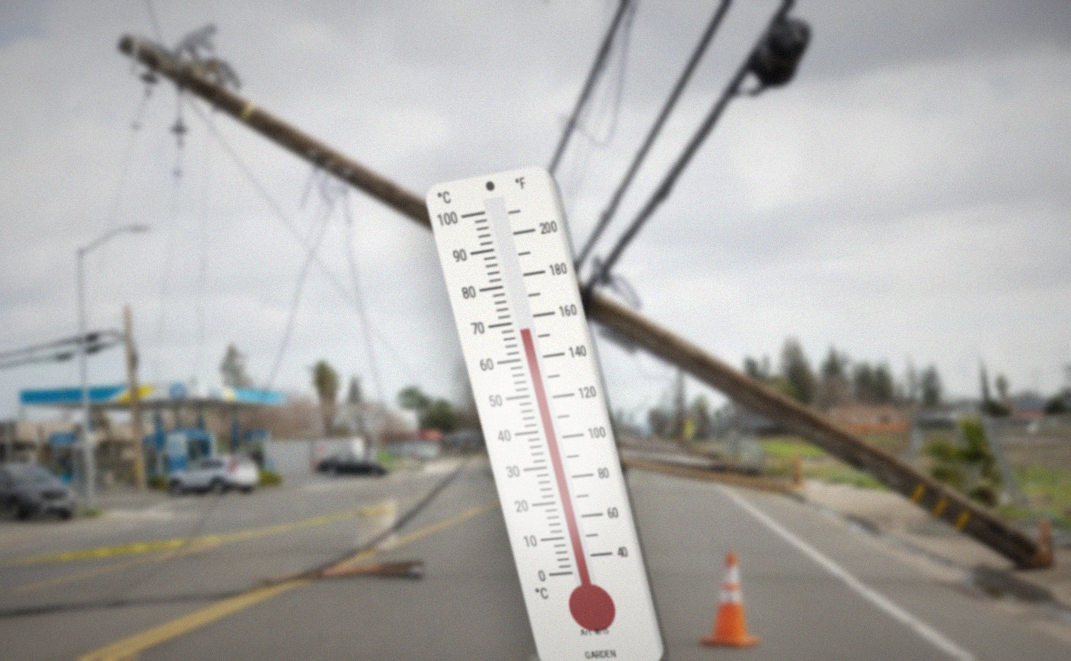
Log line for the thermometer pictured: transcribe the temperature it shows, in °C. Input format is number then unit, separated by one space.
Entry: 68 °C
